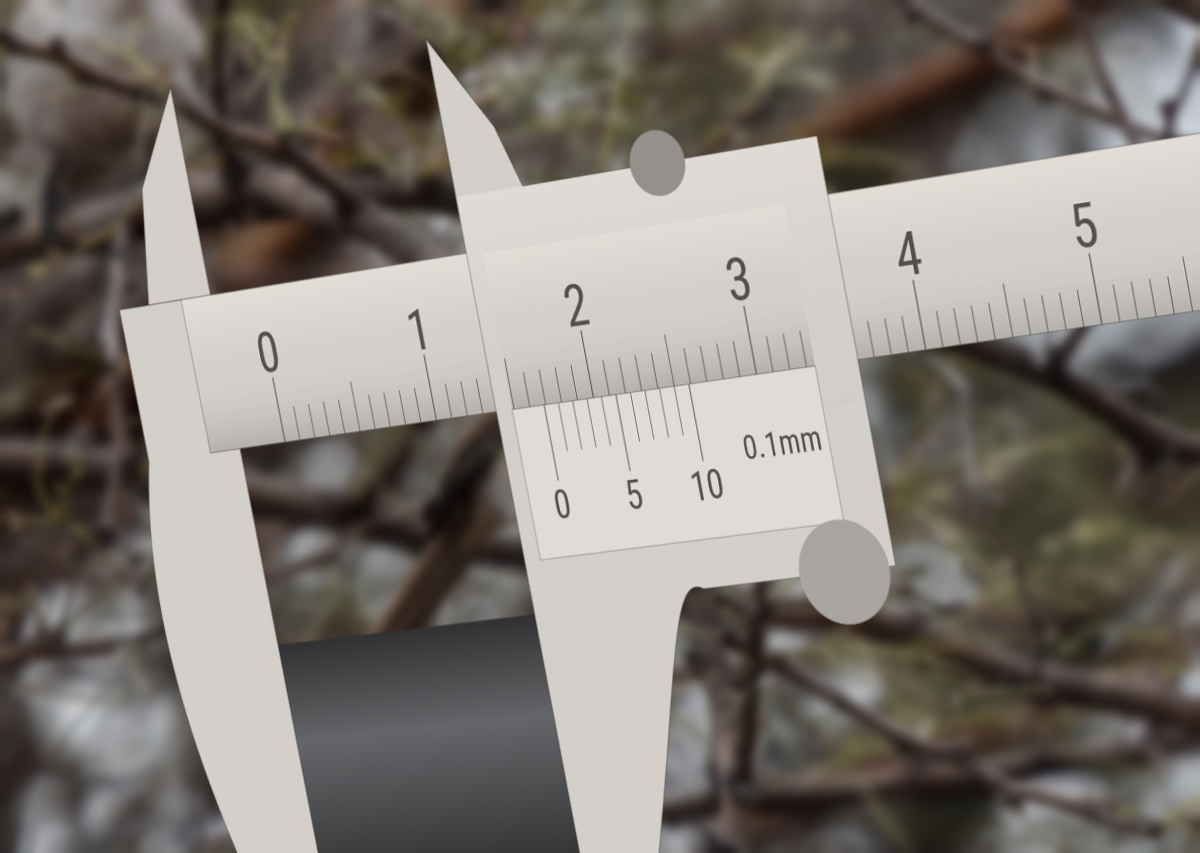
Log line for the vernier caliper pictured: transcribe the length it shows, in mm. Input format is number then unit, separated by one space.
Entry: 16.9 mm
